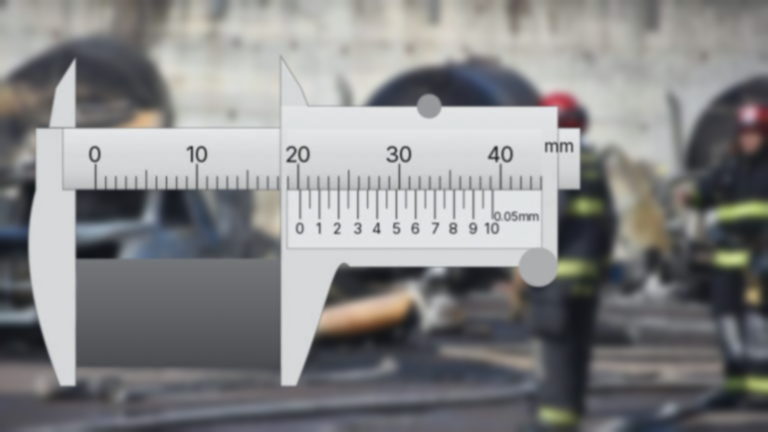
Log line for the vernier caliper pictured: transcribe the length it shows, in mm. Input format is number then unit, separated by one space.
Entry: 20.2 mm
